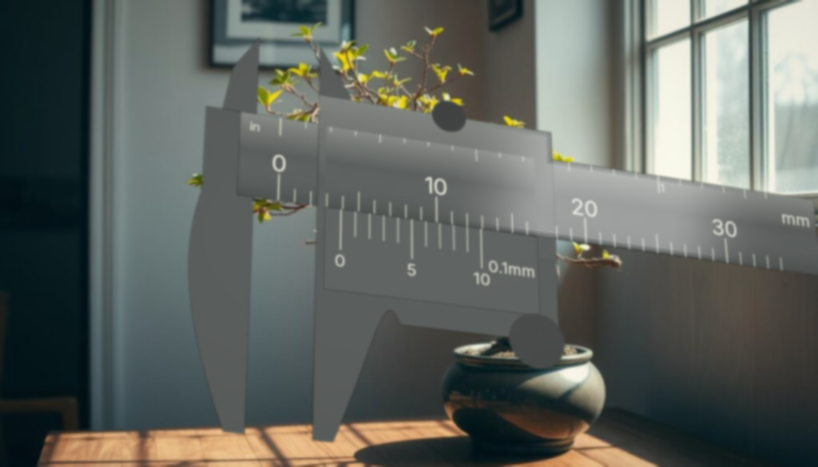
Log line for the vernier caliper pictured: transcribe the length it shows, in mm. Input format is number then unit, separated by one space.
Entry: 3.9 mm
